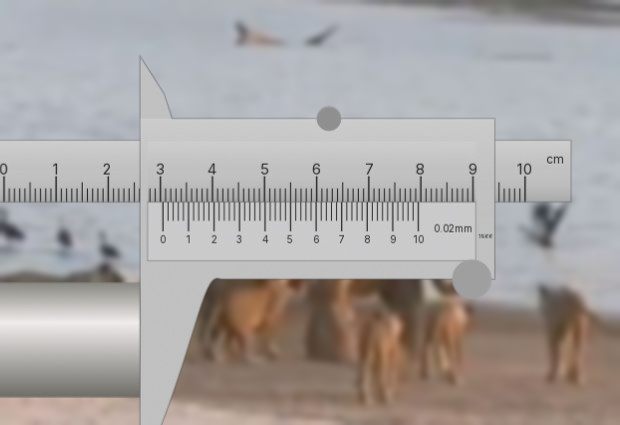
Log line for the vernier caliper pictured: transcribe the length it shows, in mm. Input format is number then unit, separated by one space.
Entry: 30.5 mm
